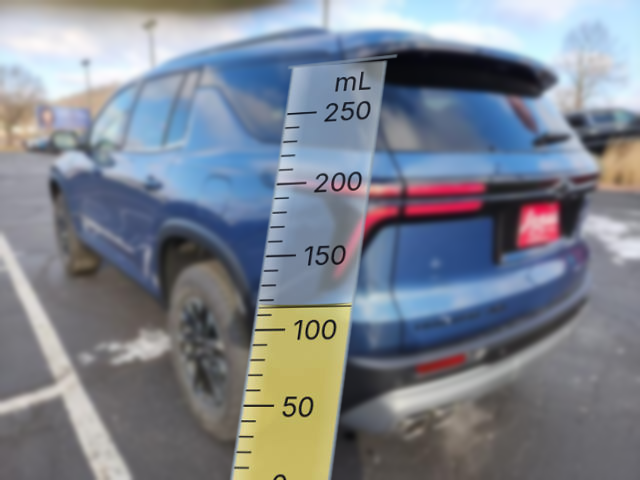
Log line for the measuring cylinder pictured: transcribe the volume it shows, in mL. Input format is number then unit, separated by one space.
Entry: 115 mL
